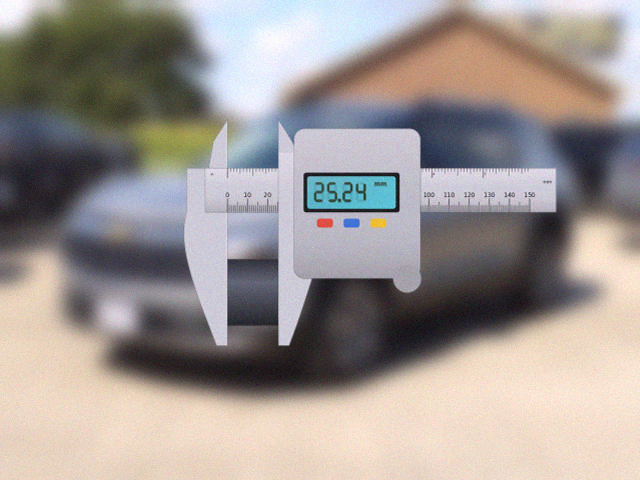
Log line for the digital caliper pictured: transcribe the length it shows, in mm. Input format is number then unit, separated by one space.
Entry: 25.24 mm
